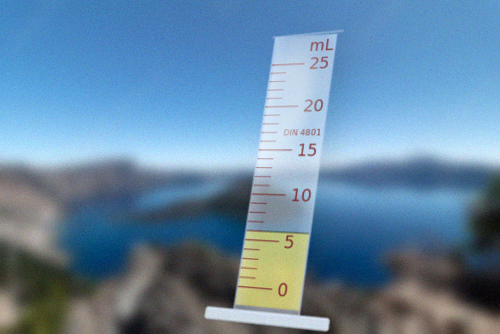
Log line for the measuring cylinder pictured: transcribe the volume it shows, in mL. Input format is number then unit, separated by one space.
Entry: 6 mL
